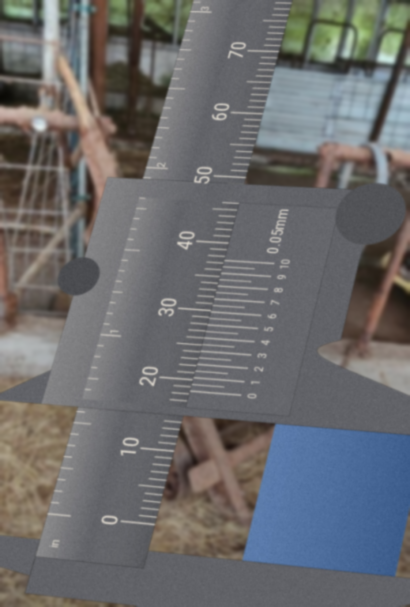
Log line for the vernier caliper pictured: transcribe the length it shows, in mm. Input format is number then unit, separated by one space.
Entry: 18.4 mm
